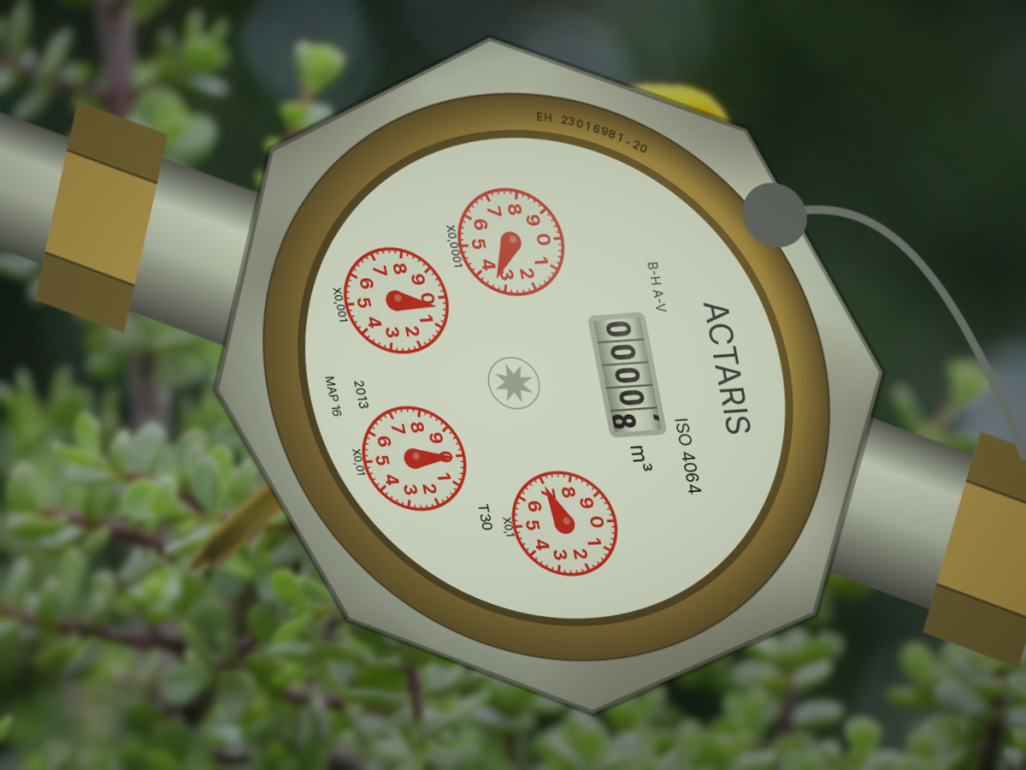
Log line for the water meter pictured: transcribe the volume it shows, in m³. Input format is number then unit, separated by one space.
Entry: 7.7003 m³
